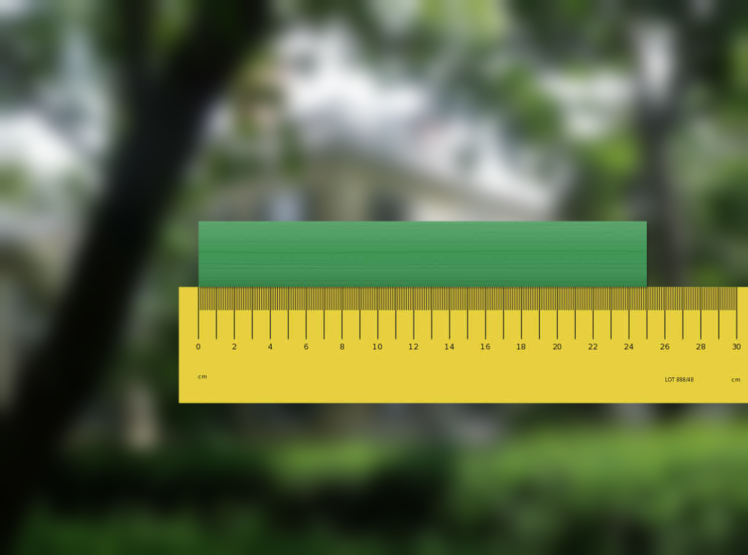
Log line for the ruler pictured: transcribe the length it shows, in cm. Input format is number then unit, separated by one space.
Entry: 25 cm
